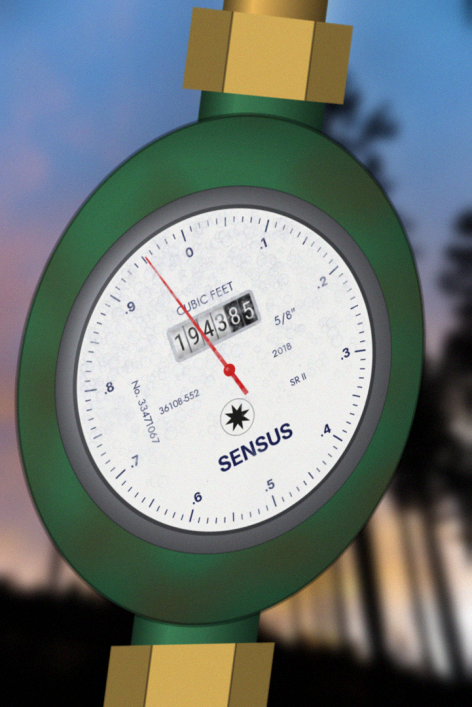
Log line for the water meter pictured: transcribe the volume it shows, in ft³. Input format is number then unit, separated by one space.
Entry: 194384.95 ft³
